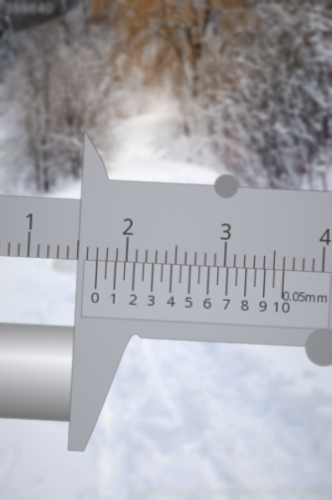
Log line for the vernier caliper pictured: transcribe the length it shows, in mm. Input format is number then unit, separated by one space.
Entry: 17.0 mm
